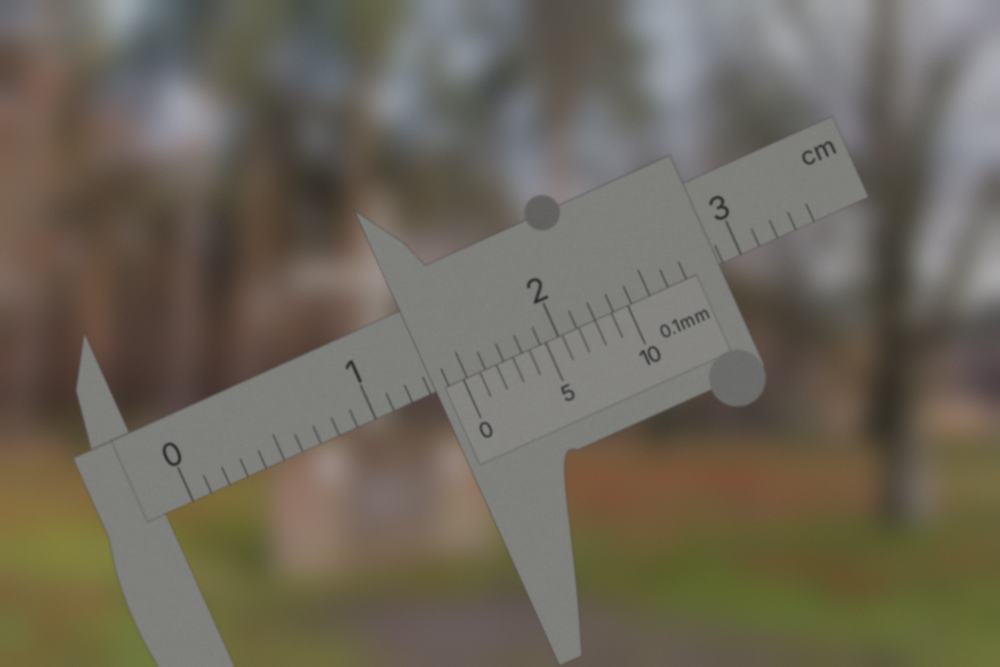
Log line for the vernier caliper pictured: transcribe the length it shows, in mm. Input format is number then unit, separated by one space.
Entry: 14.8 mm
